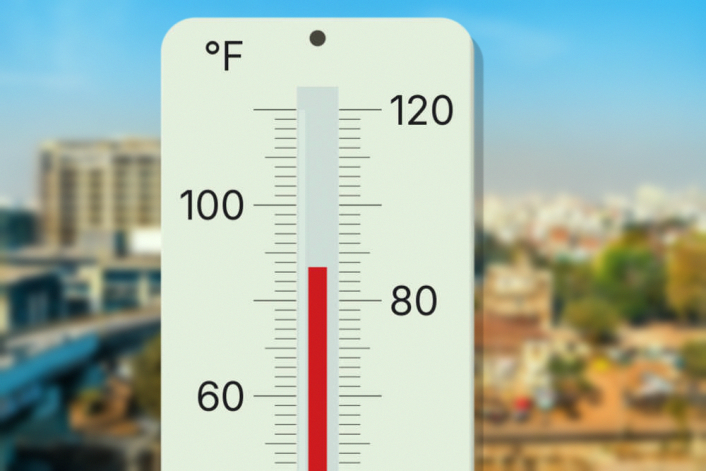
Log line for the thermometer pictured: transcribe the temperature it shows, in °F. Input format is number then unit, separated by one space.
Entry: 87 °F
